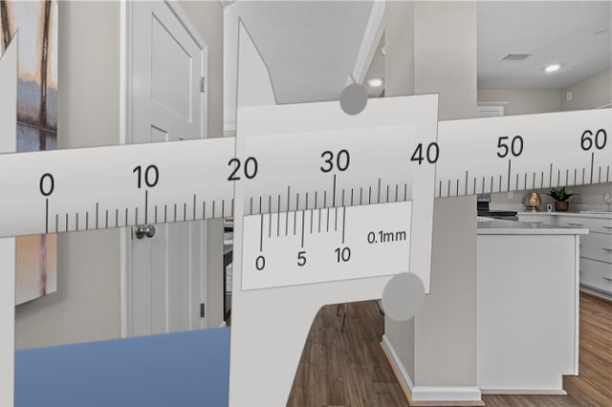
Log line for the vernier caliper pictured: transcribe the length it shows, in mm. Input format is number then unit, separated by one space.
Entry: 22.2 mm
